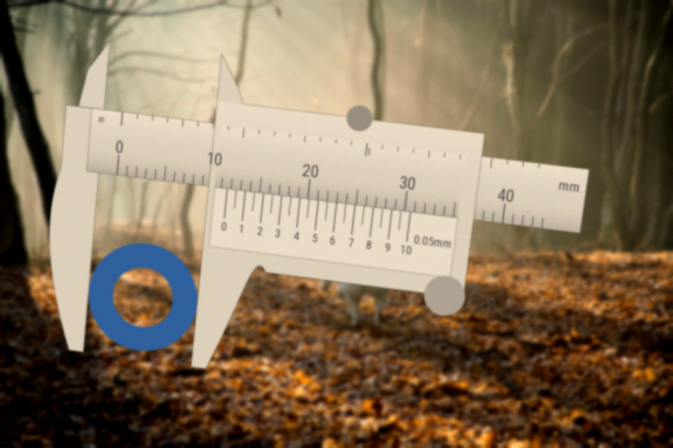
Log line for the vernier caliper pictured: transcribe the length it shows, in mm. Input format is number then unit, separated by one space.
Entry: 11.6 mm
